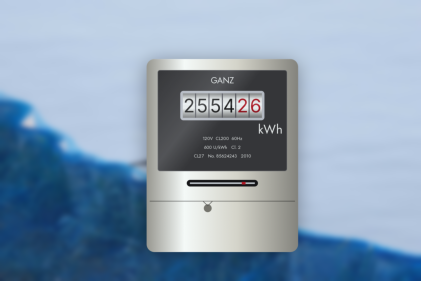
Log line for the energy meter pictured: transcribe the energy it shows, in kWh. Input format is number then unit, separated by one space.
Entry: 2554.26 kWh
